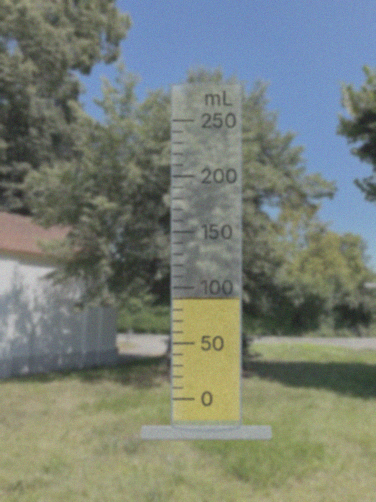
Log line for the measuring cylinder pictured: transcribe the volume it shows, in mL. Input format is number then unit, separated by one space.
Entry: 90 mL
